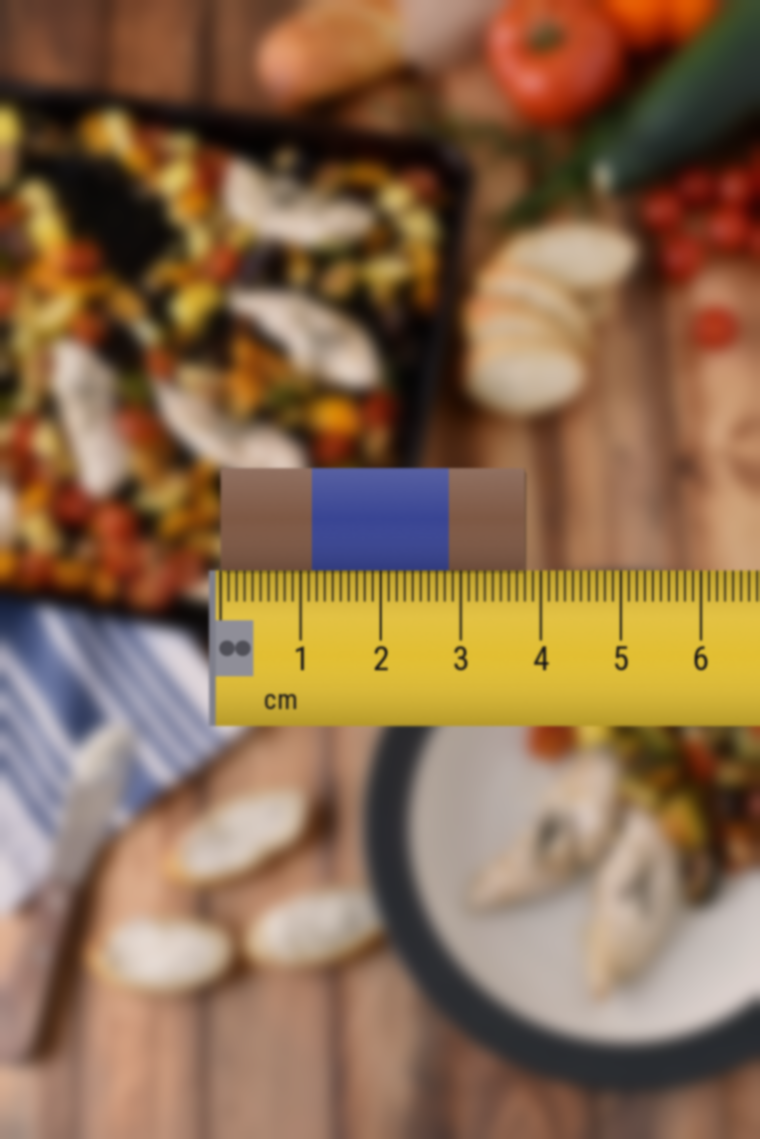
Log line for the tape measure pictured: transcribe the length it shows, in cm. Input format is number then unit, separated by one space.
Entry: 3.8 cm
